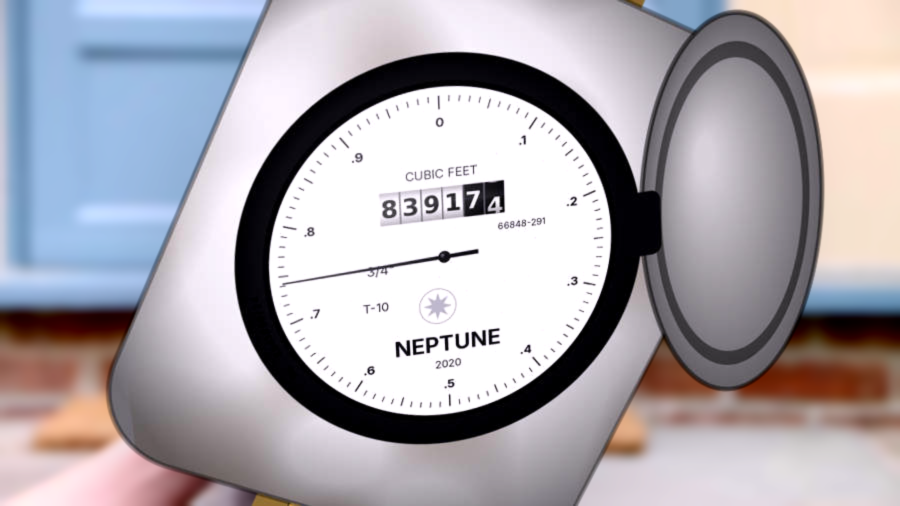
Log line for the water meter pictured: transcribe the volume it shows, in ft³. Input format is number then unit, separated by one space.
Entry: 839173.74 ft³
